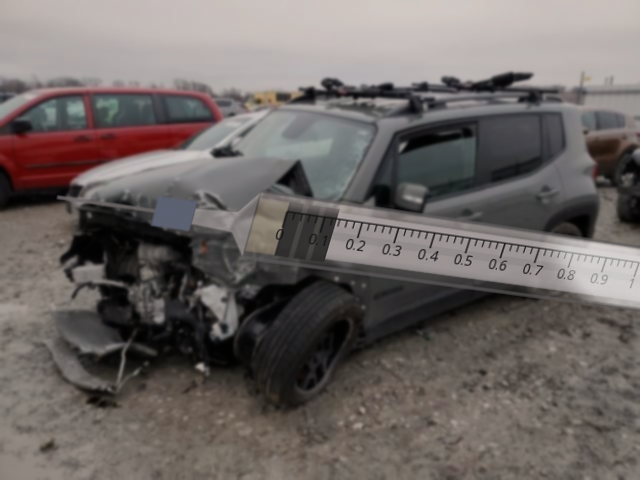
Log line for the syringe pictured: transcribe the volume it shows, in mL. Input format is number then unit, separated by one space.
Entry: 0 mL
